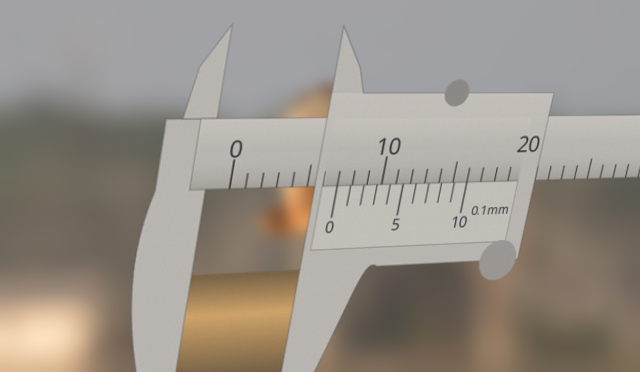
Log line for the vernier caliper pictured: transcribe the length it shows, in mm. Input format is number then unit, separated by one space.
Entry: 7.0 mm
